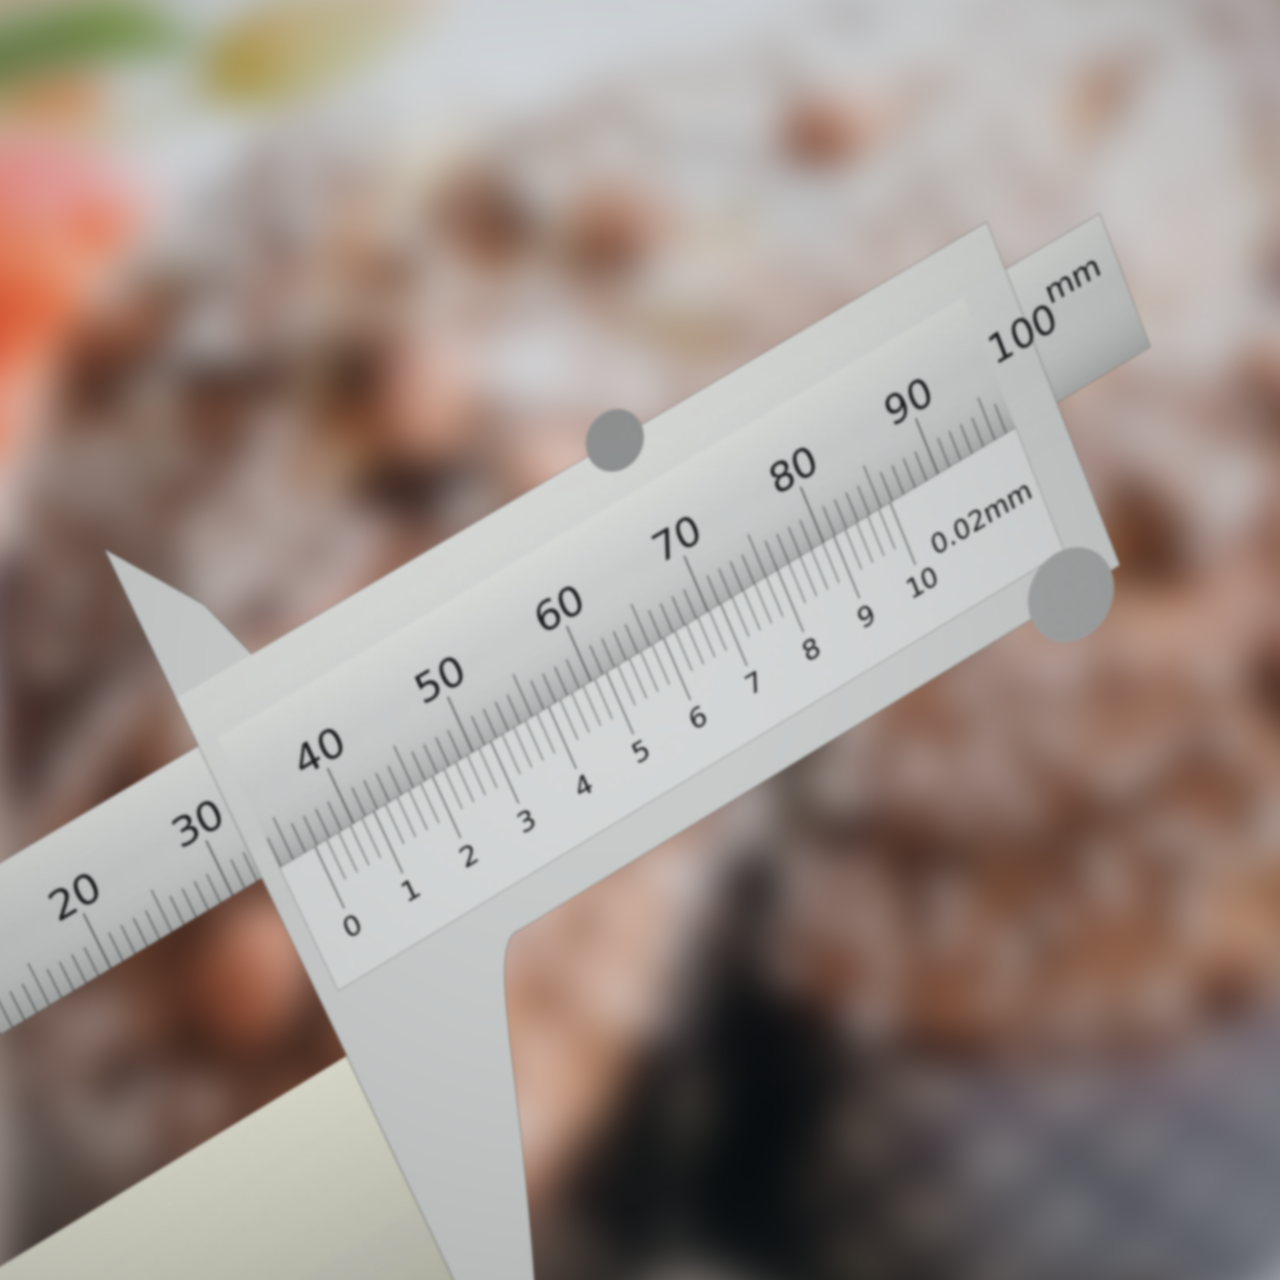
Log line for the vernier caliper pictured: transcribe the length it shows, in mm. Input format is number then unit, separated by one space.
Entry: 36.8 mm
